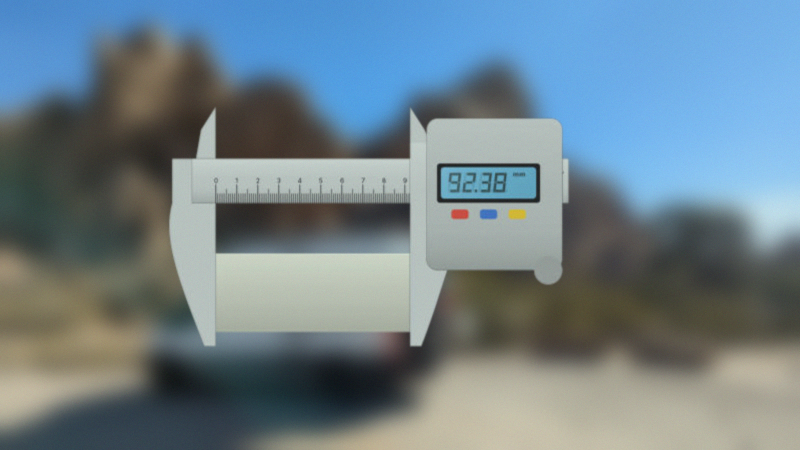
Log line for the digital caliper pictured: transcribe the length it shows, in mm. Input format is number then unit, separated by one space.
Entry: 92.38 mm
